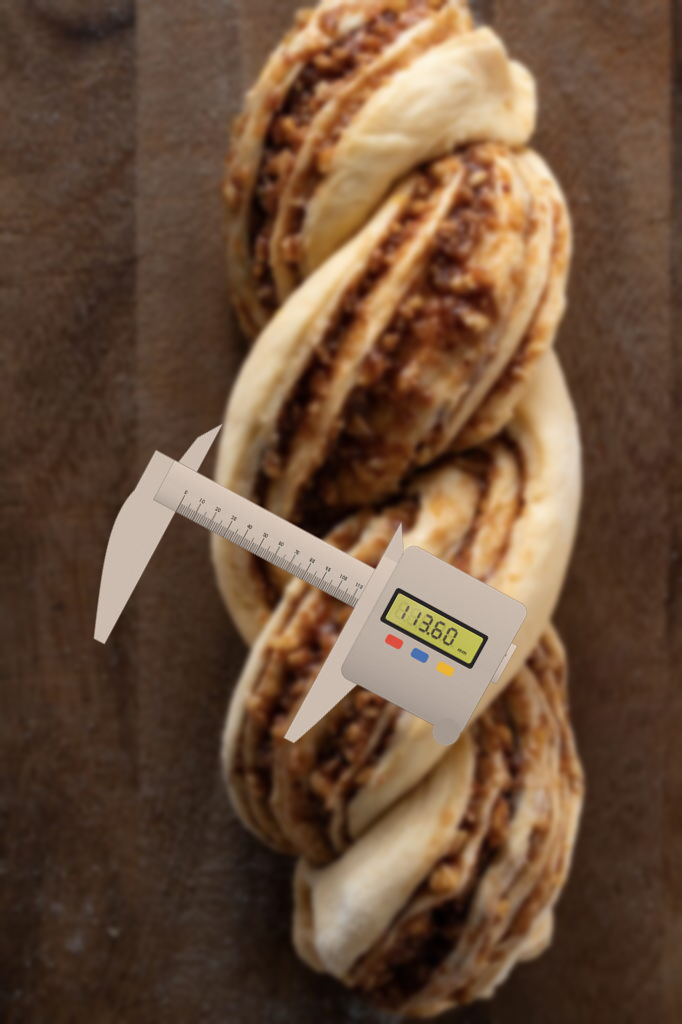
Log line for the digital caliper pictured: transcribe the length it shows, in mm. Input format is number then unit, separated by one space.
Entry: 113.60 mm
